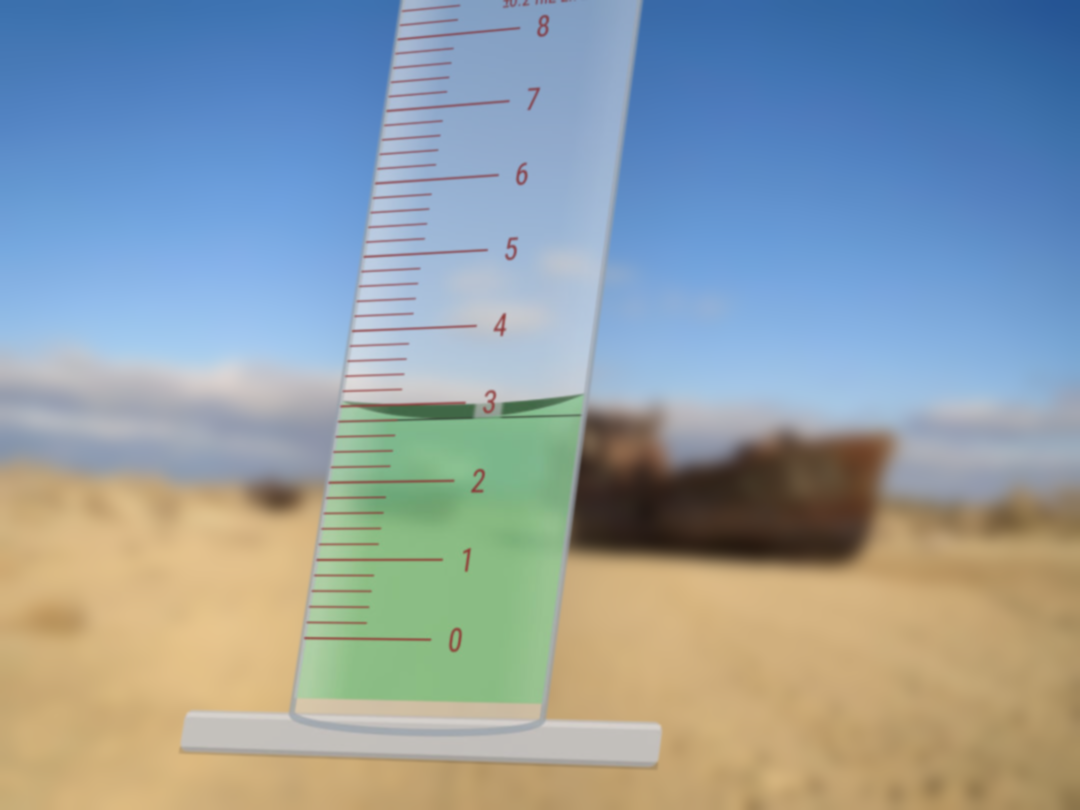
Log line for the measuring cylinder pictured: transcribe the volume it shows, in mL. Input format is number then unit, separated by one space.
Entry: 2.8 mL
